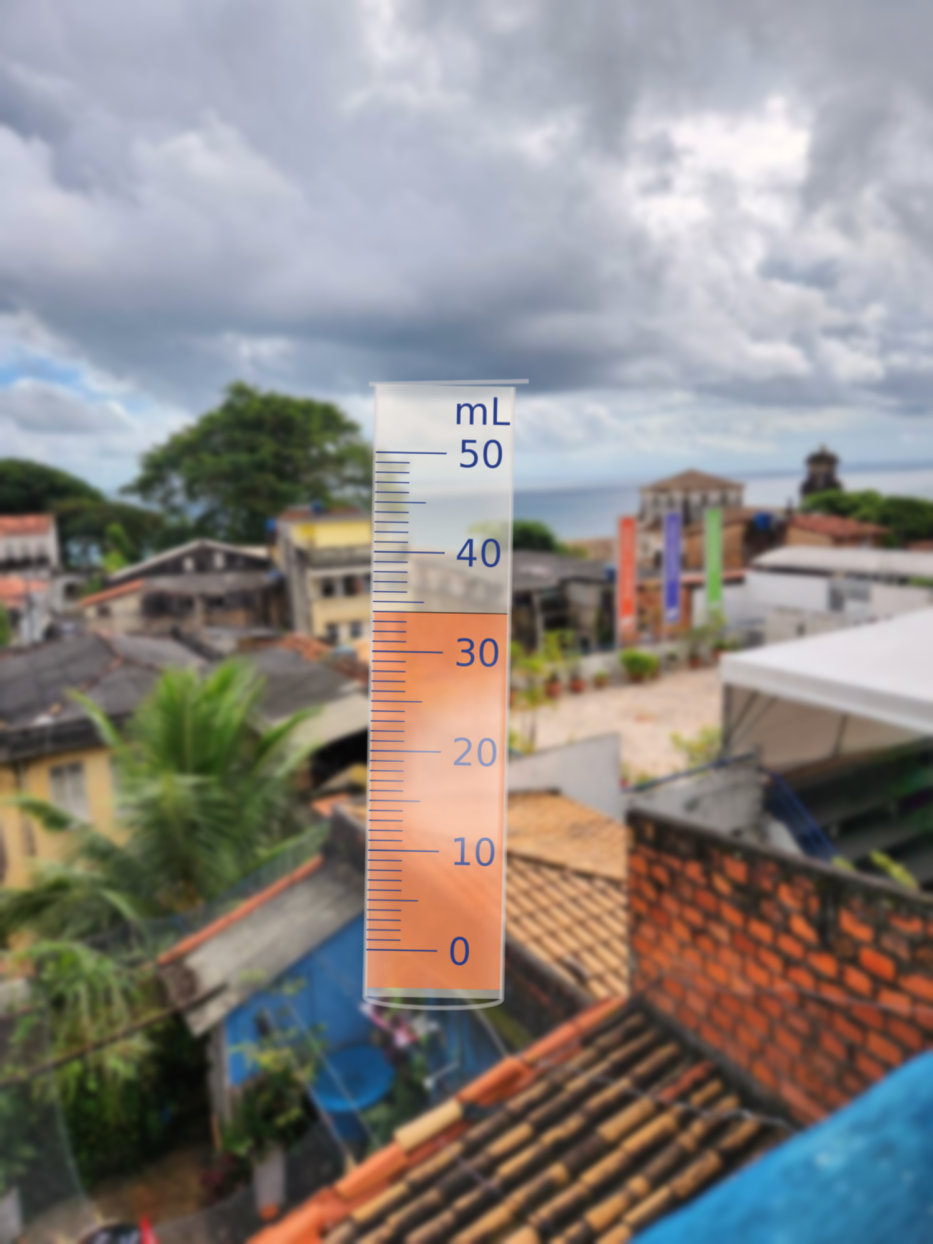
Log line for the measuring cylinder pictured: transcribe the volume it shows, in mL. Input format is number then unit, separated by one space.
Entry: 34 mL
